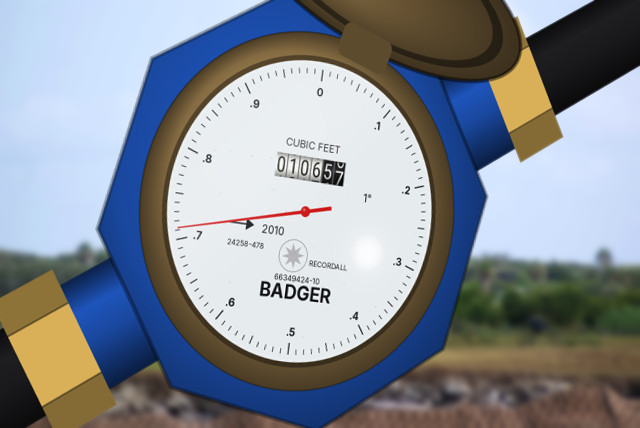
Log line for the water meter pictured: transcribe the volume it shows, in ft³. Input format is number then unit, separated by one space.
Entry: 10656.71 ft³
